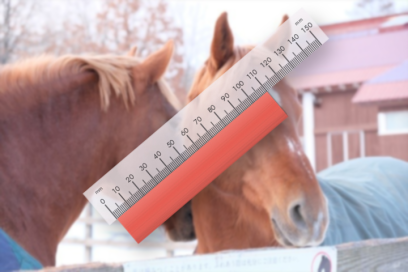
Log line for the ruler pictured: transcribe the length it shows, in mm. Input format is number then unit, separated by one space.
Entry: 110 mm
